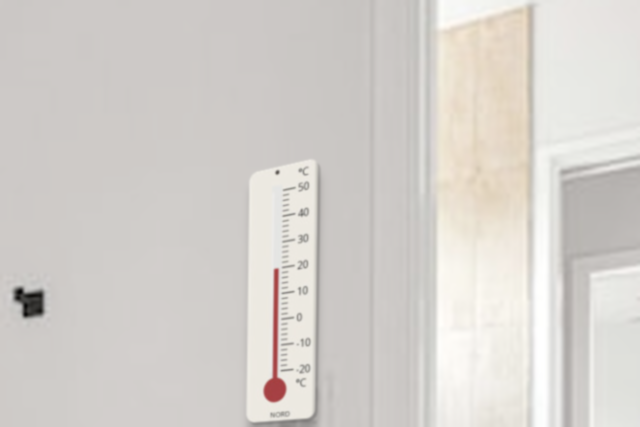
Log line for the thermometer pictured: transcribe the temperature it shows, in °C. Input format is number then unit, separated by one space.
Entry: 20 °C
